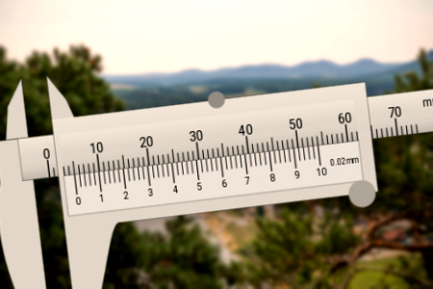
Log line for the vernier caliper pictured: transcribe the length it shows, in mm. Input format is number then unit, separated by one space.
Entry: 5.0 mm
